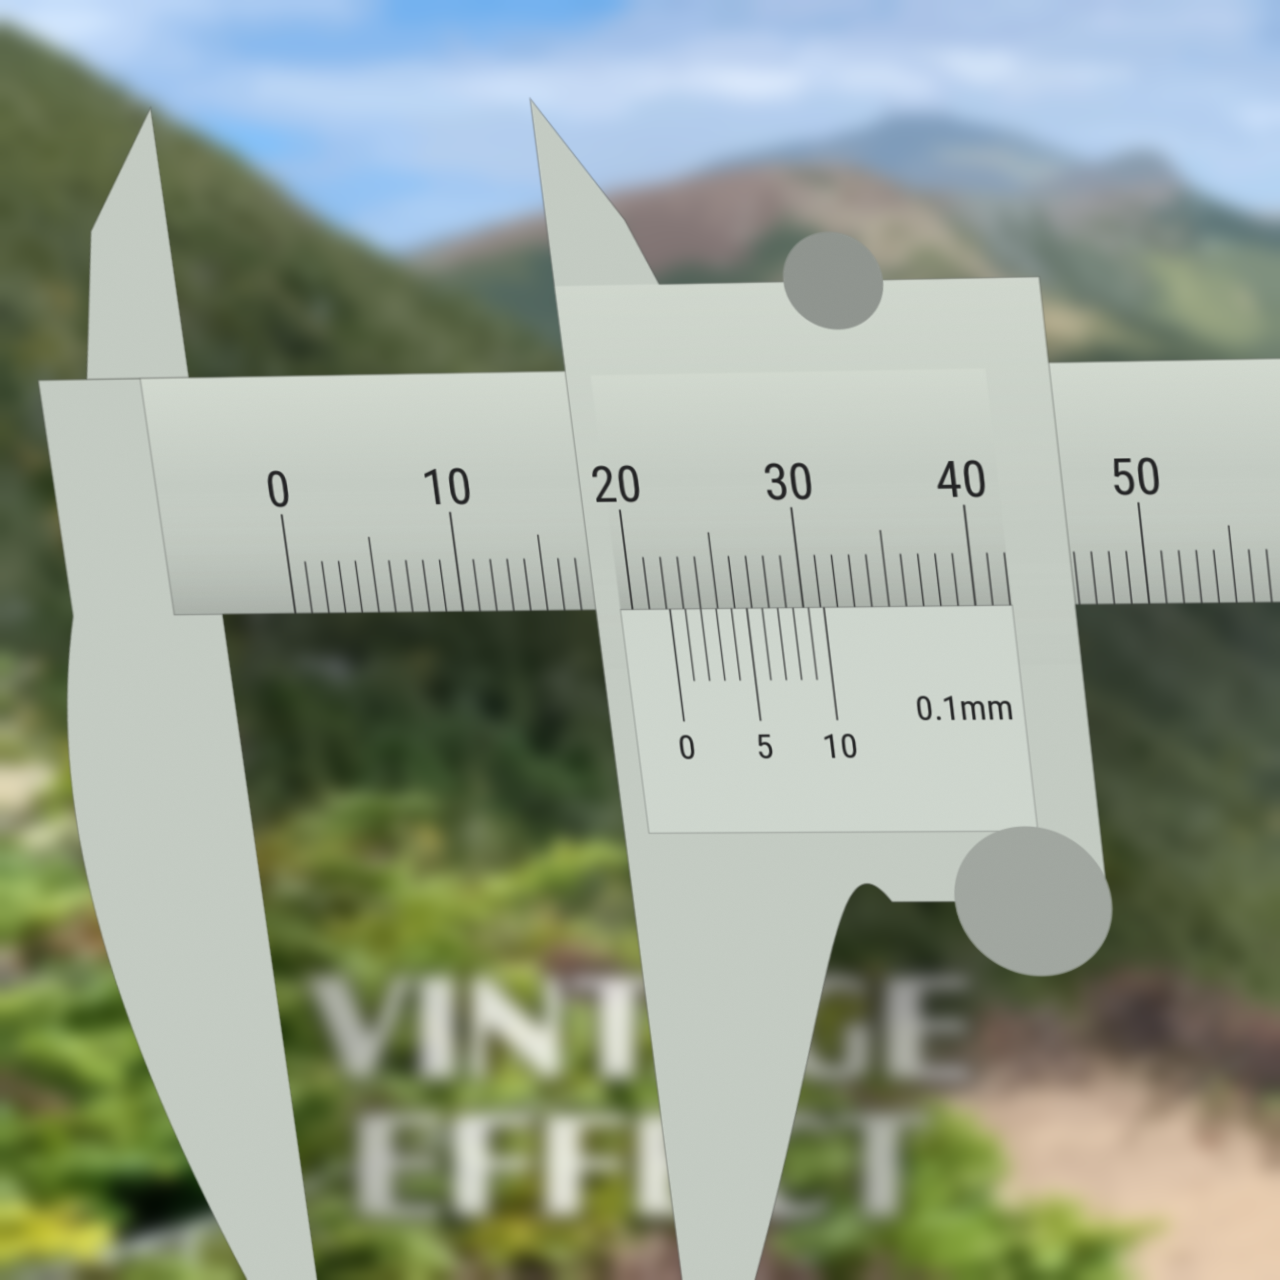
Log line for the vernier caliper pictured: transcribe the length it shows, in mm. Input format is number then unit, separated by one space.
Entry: 22.2 mm
